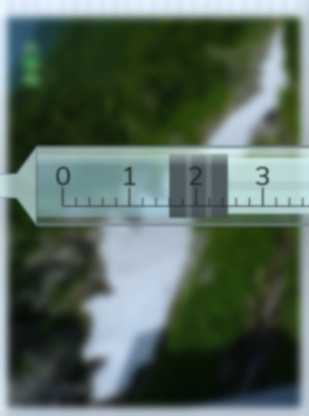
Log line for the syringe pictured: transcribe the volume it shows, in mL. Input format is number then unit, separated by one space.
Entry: 1.6 mL
